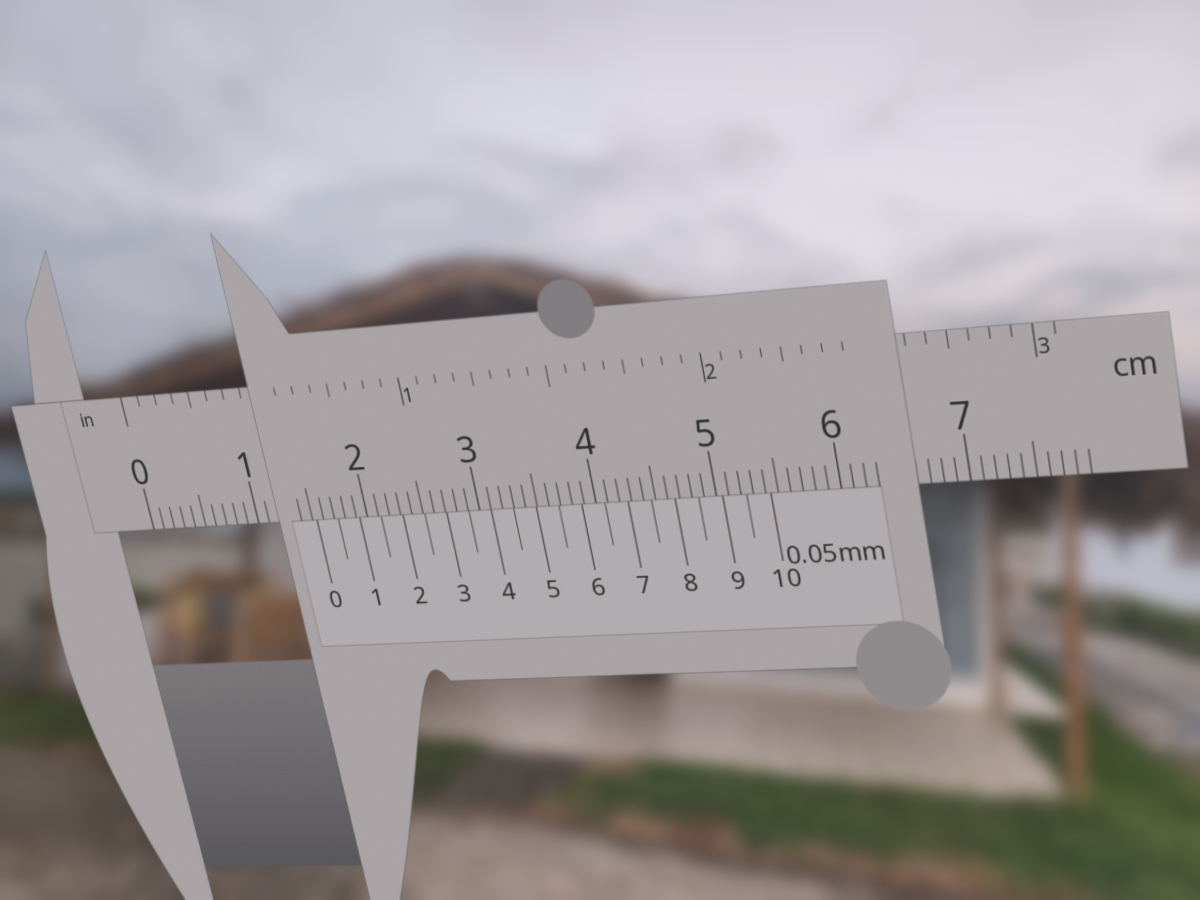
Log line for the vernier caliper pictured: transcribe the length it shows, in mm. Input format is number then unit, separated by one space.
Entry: 15.4 mm
